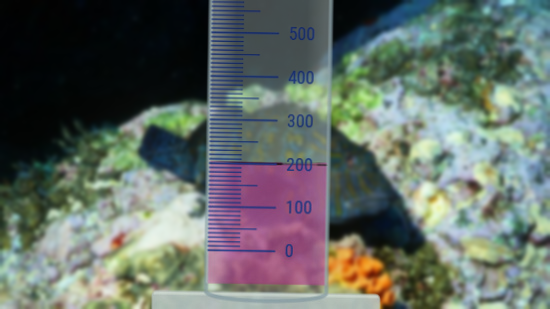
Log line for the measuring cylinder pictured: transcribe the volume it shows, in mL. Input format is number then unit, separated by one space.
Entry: 200 mL
